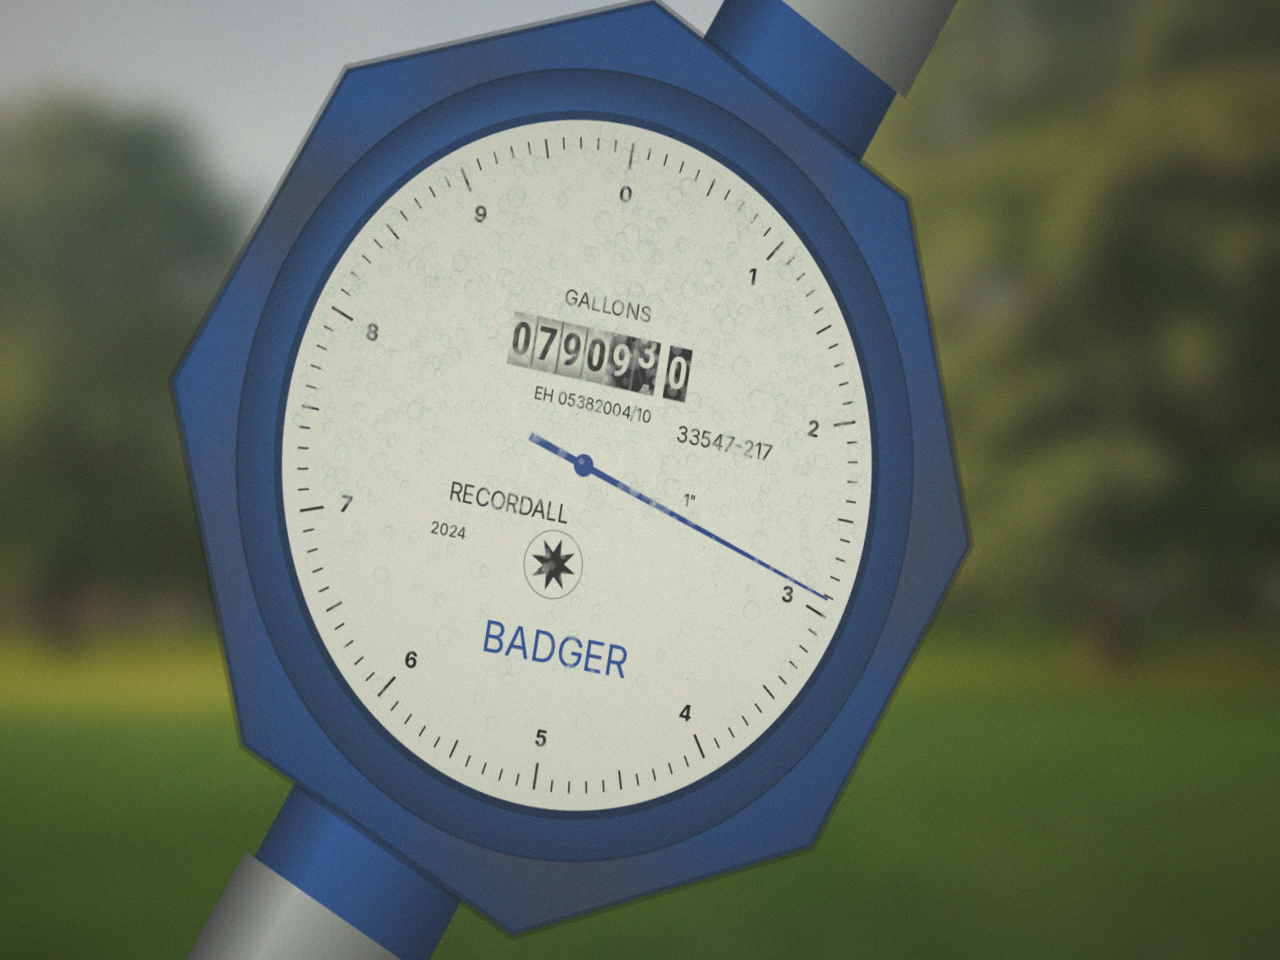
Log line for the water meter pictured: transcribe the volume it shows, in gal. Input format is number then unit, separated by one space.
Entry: 790932.9 gal
